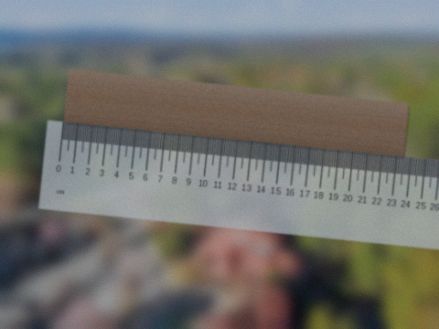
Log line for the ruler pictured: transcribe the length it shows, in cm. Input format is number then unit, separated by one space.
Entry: 23.5 cm
